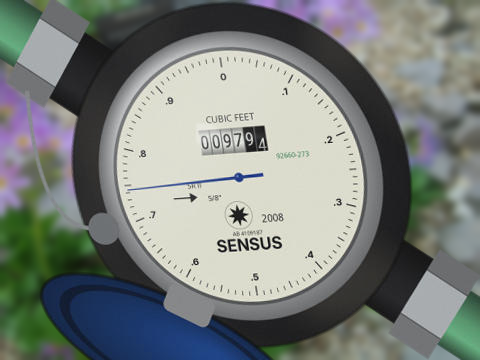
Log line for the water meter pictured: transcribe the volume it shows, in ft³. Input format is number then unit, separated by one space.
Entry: 9793.74 ft³
